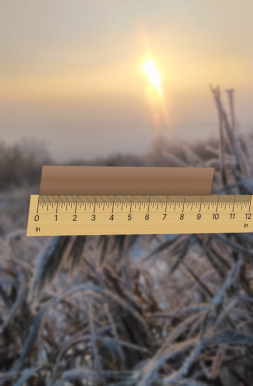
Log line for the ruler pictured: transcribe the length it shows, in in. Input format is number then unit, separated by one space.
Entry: 9.5 in
